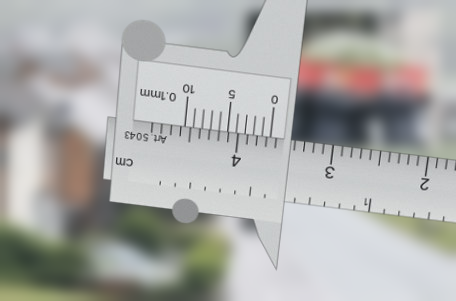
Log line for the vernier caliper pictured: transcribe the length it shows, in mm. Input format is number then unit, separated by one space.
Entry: 36.6 mm
